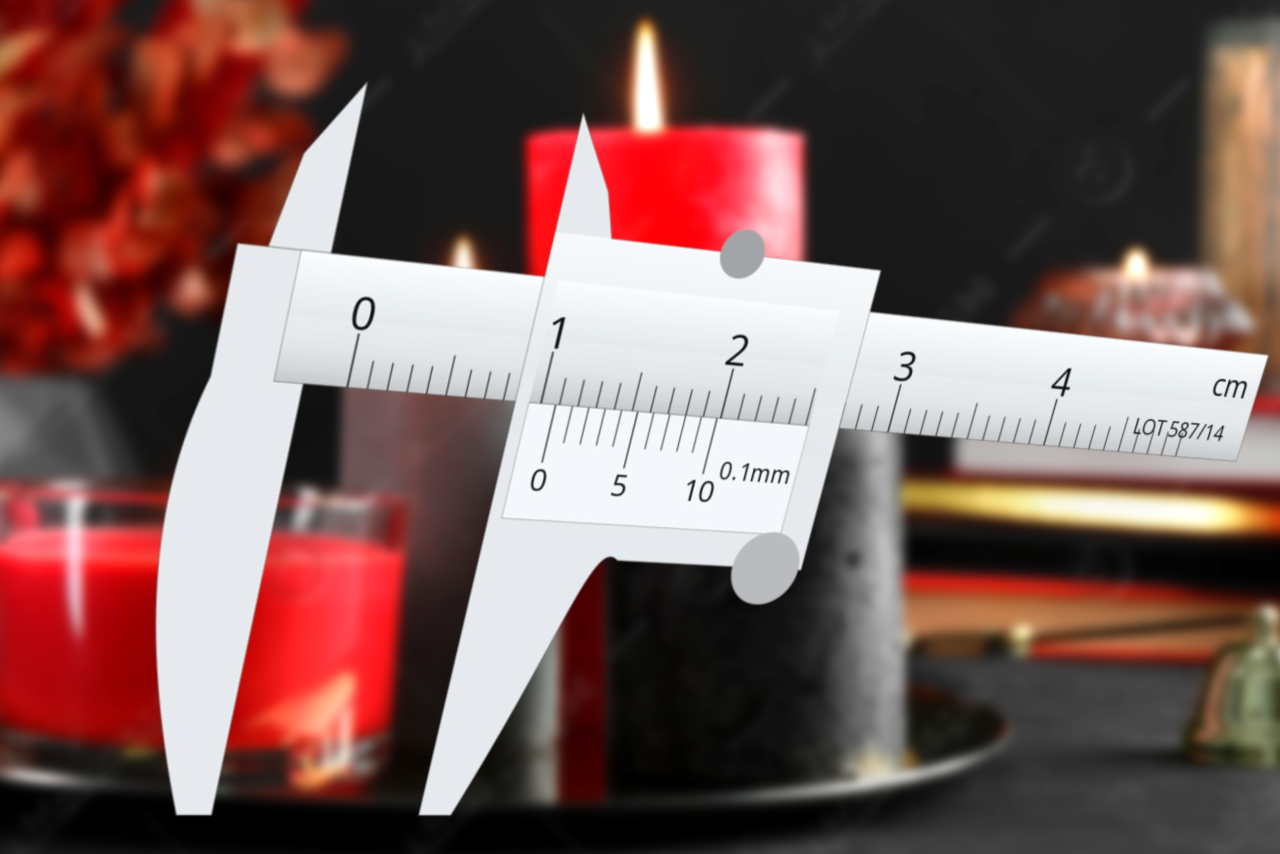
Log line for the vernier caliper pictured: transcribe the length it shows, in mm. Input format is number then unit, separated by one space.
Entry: 10.8 mm
